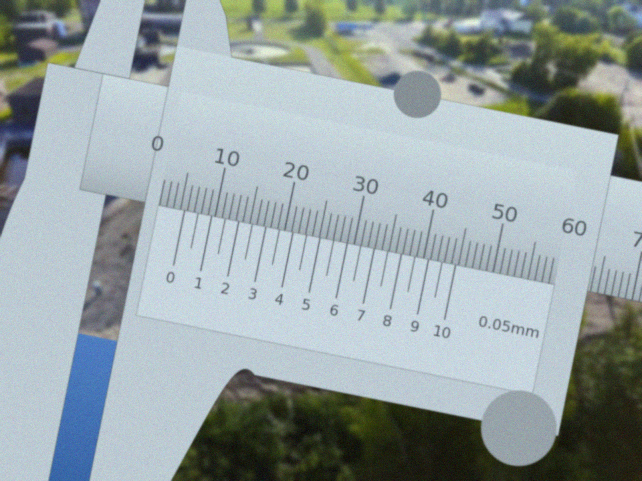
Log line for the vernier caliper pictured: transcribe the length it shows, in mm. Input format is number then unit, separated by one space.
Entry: 5.6 mm
